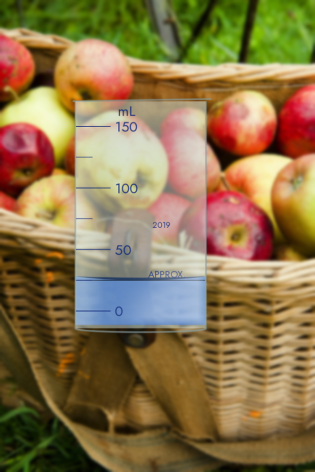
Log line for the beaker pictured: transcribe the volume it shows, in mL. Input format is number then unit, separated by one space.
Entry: 25 mL
